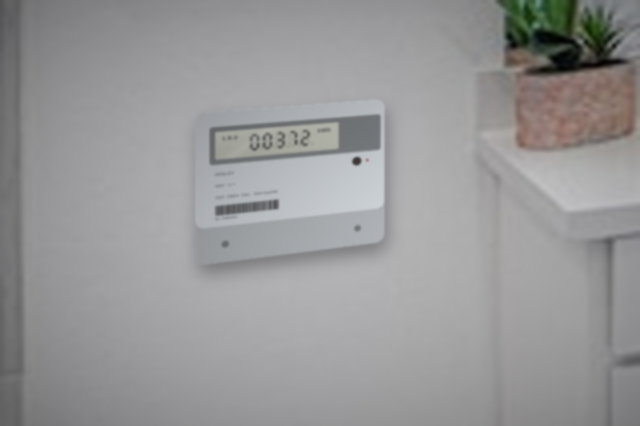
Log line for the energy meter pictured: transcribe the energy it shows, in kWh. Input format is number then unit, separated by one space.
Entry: 372 kWh
